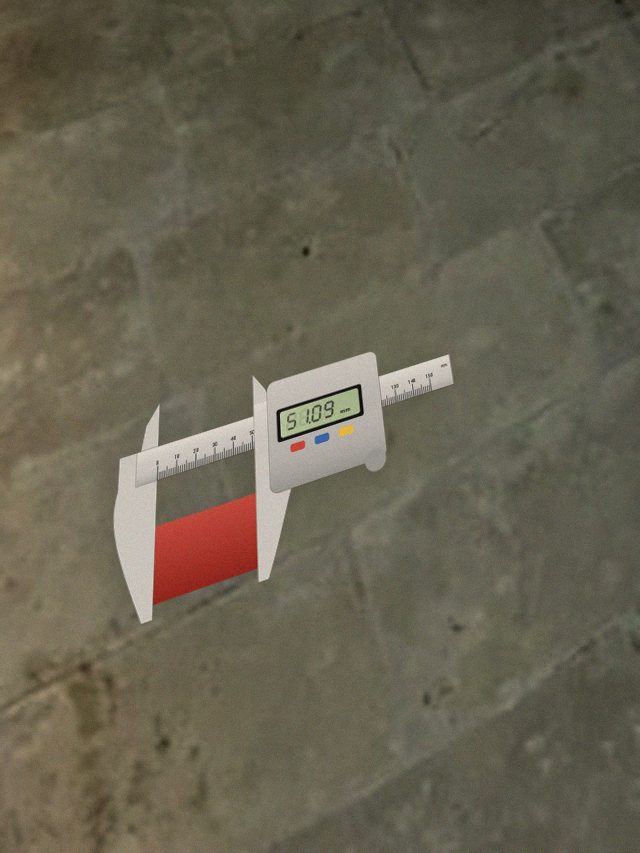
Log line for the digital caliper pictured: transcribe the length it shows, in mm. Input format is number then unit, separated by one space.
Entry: 51.09 mm
